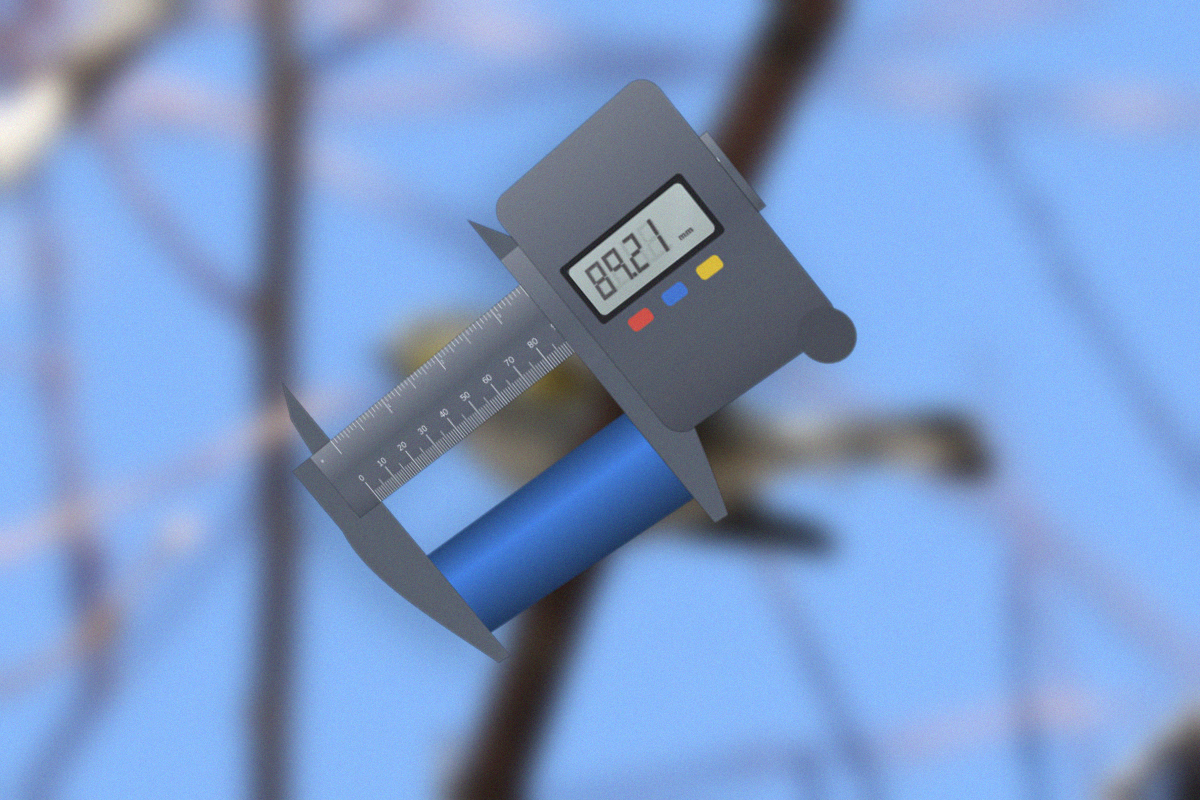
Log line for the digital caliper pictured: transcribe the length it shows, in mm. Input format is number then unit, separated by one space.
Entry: 89.21 mm
